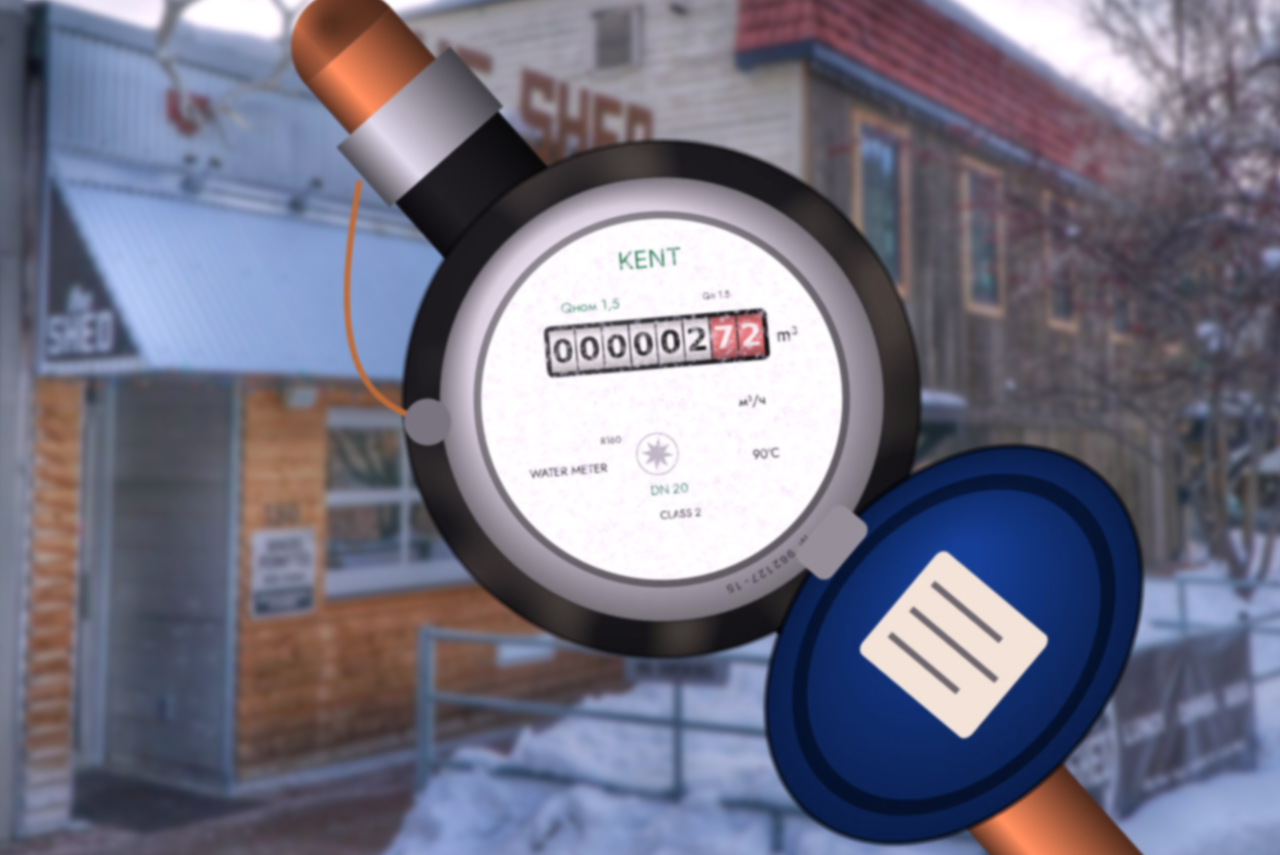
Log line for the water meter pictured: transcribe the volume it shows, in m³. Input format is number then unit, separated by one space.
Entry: 2.72 m³
